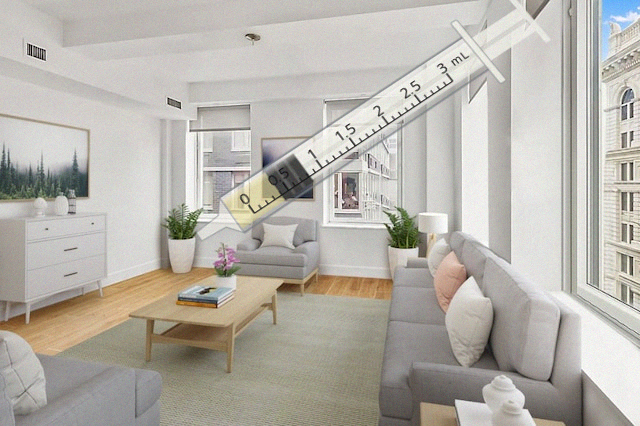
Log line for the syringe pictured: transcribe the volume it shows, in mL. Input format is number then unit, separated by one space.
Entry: 0.4 mL
